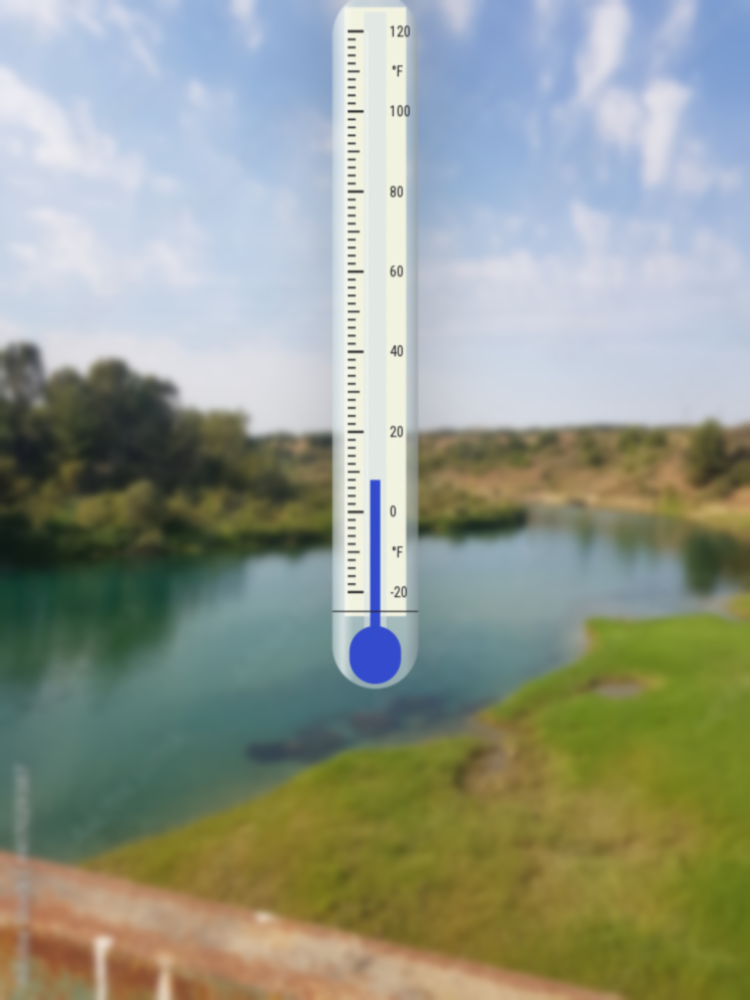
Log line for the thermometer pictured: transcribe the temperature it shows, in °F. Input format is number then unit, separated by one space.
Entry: 8 °F
